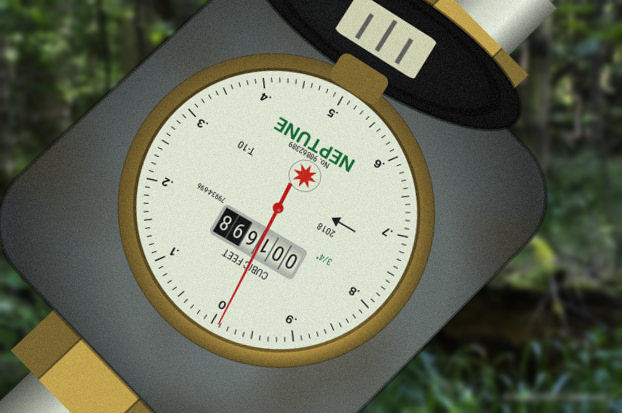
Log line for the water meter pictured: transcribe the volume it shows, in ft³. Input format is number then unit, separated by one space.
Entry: 1697.99 ft³
